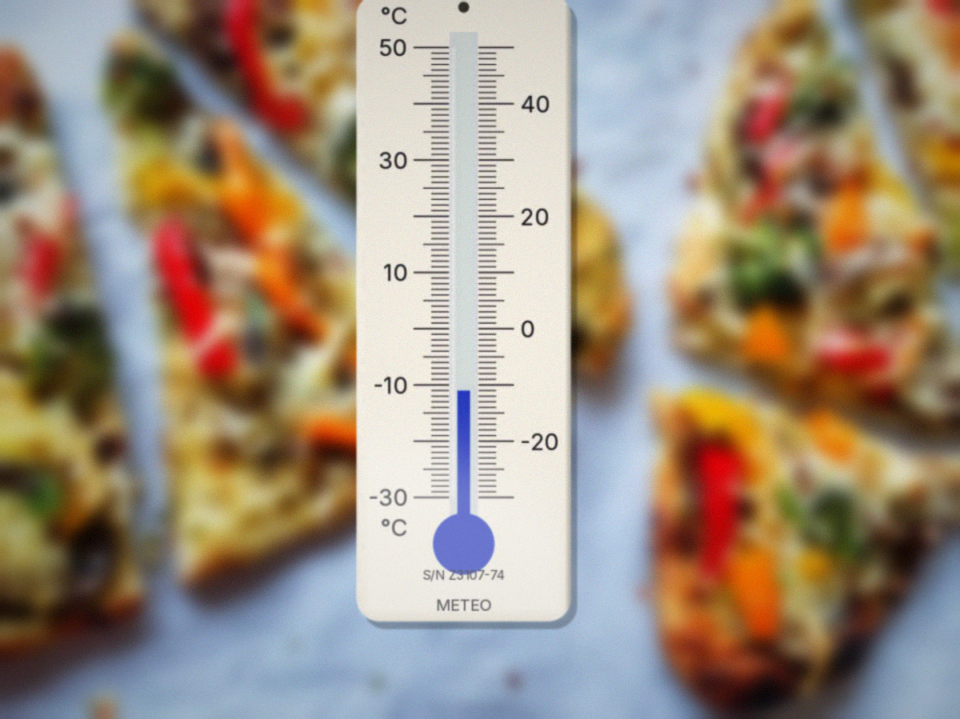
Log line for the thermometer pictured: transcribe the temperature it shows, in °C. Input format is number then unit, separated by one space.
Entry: -11 °C
